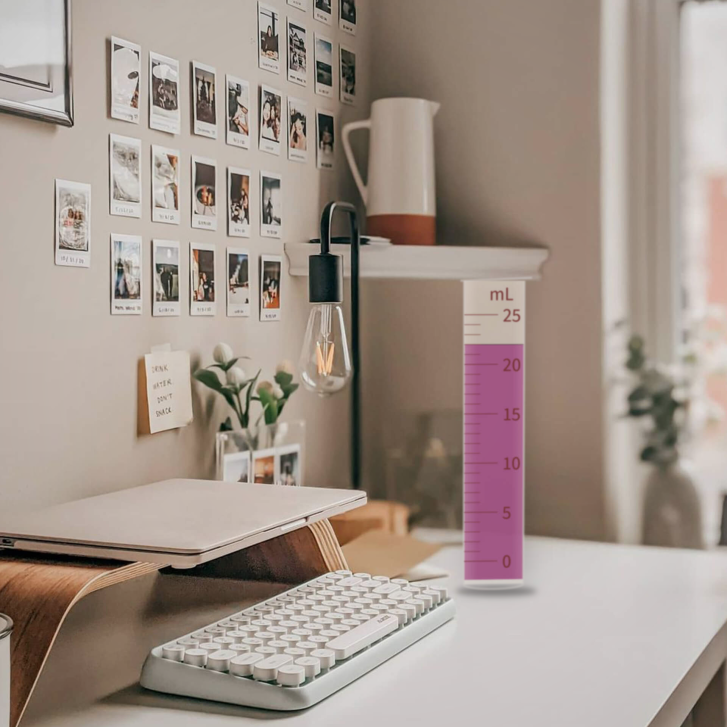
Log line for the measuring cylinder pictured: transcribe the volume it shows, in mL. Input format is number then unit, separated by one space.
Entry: 22 mL
